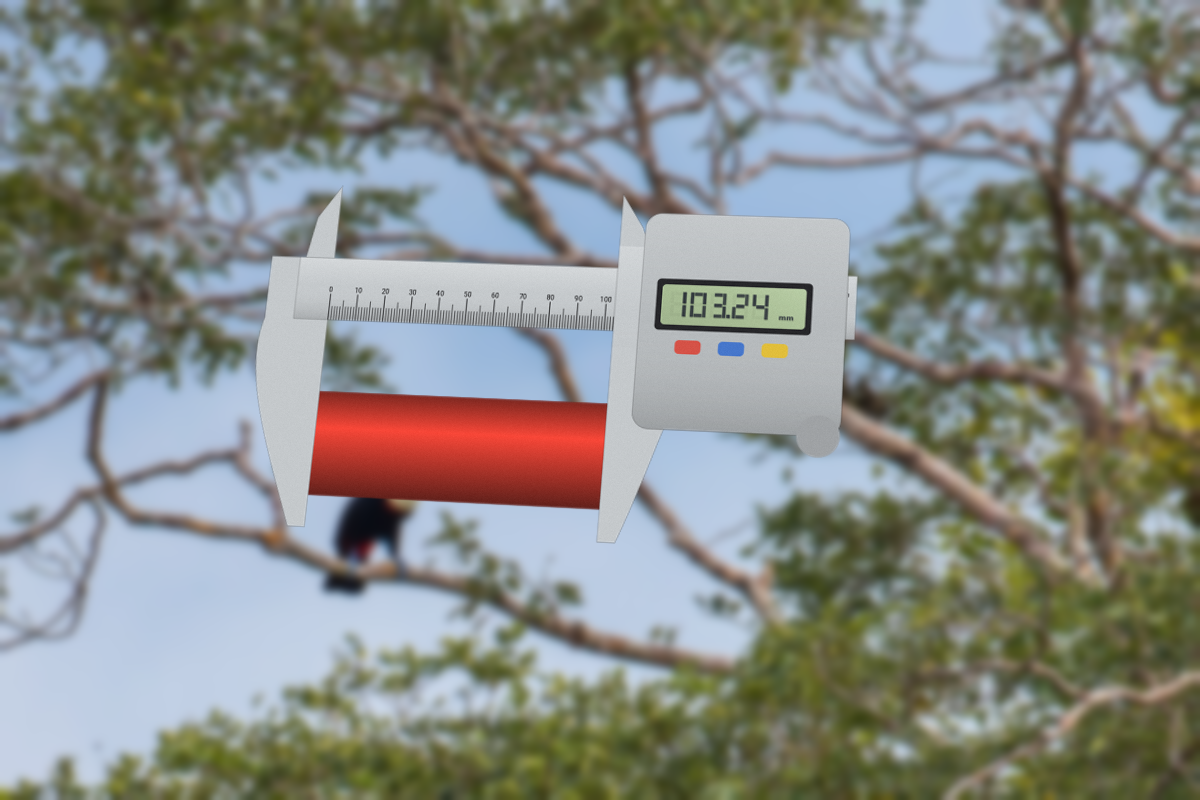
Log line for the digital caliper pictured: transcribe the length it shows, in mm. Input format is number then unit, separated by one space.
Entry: 103.24 mm
